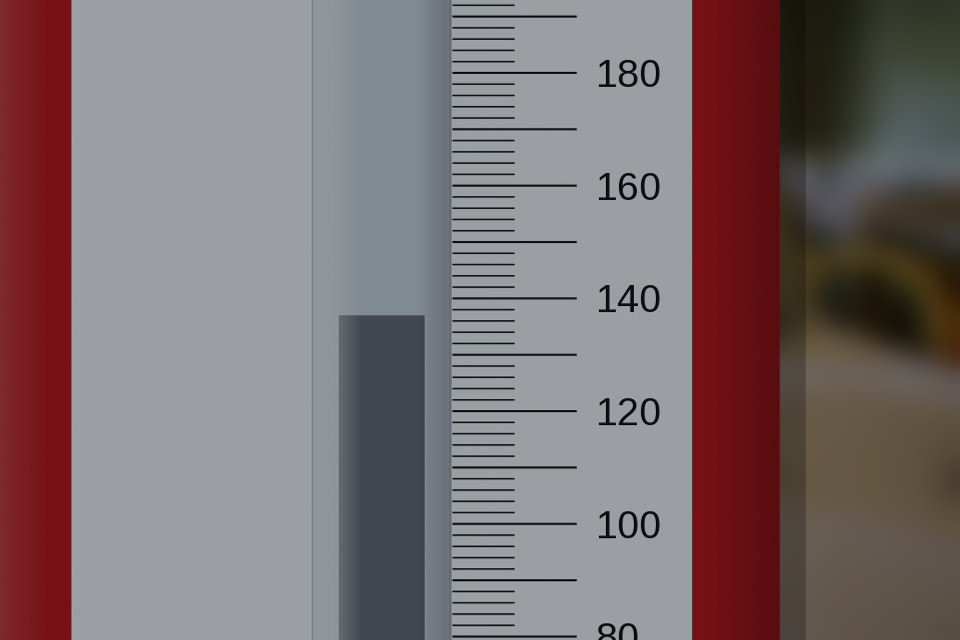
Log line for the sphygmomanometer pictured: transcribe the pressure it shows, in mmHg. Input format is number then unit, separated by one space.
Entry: 137 mmHg
